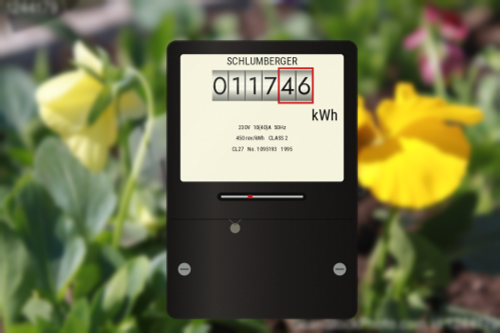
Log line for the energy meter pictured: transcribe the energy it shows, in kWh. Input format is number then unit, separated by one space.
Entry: 117.46 kWh
